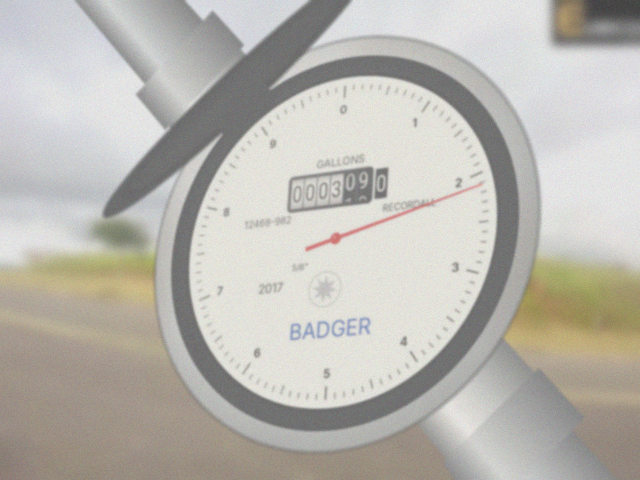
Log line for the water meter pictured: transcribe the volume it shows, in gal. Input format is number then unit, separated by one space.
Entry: 3092.1 gal
